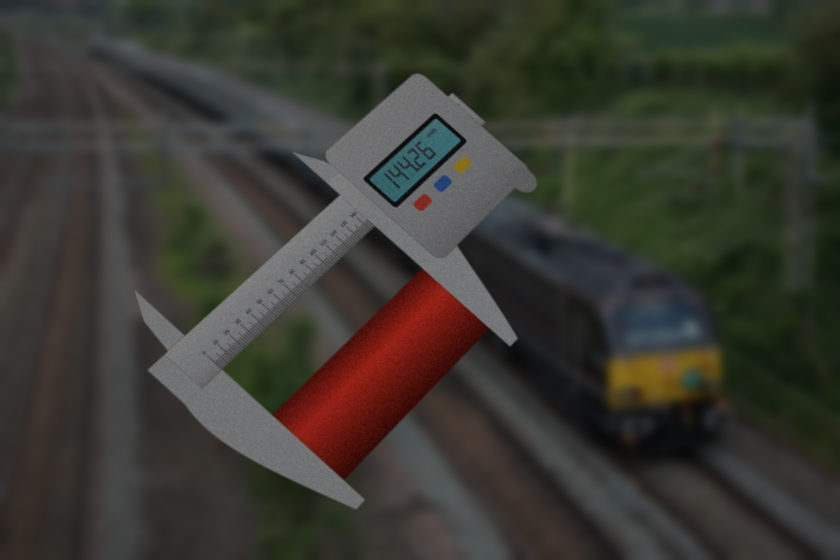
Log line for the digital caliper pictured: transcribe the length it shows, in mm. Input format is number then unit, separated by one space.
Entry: 144.26 mm
